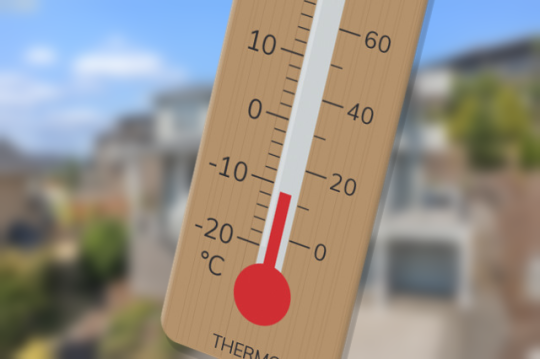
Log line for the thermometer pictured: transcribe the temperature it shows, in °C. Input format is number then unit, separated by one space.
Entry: -11 °C
